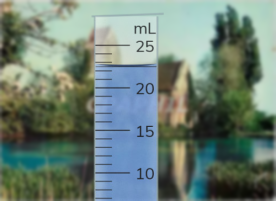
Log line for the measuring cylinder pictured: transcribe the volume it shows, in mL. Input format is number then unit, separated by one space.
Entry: 22.5 mL
